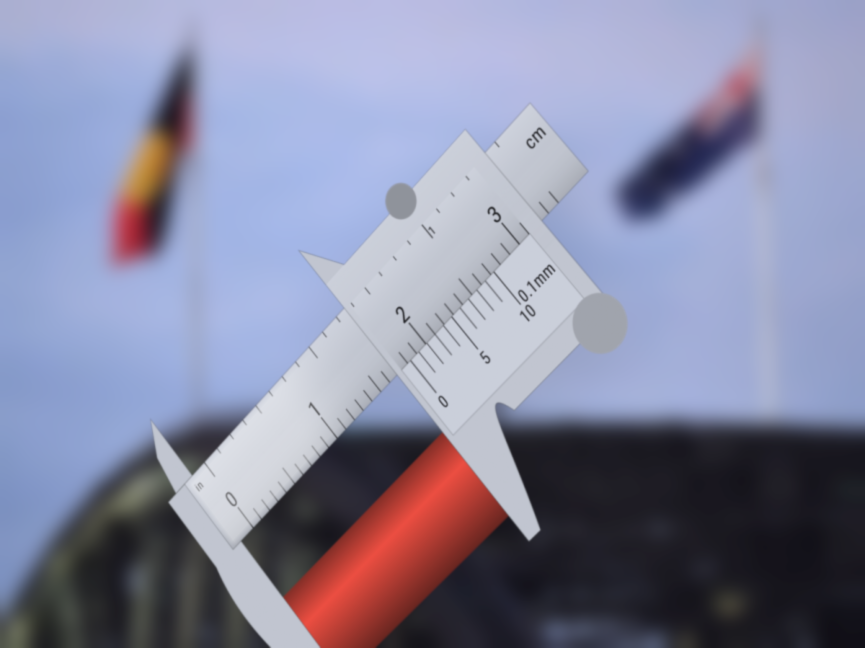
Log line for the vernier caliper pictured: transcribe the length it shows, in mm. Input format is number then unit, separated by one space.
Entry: 18.3 mm
